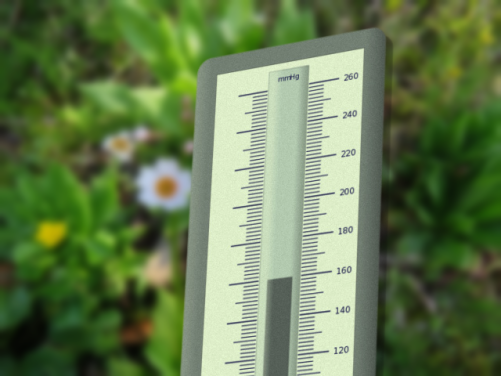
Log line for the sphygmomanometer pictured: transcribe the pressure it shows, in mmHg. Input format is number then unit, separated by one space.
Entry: 160 mmHg
